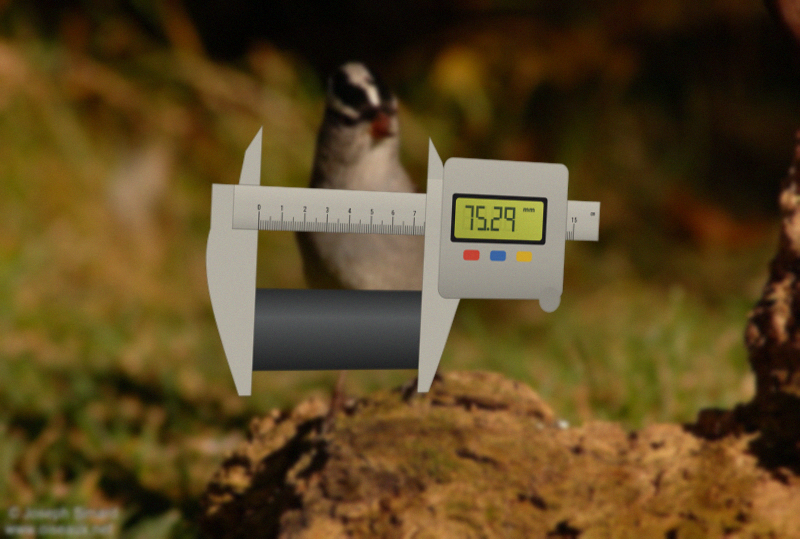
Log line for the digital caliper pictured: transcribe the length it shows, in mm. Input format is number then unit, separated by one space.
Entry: 75.29 mm
